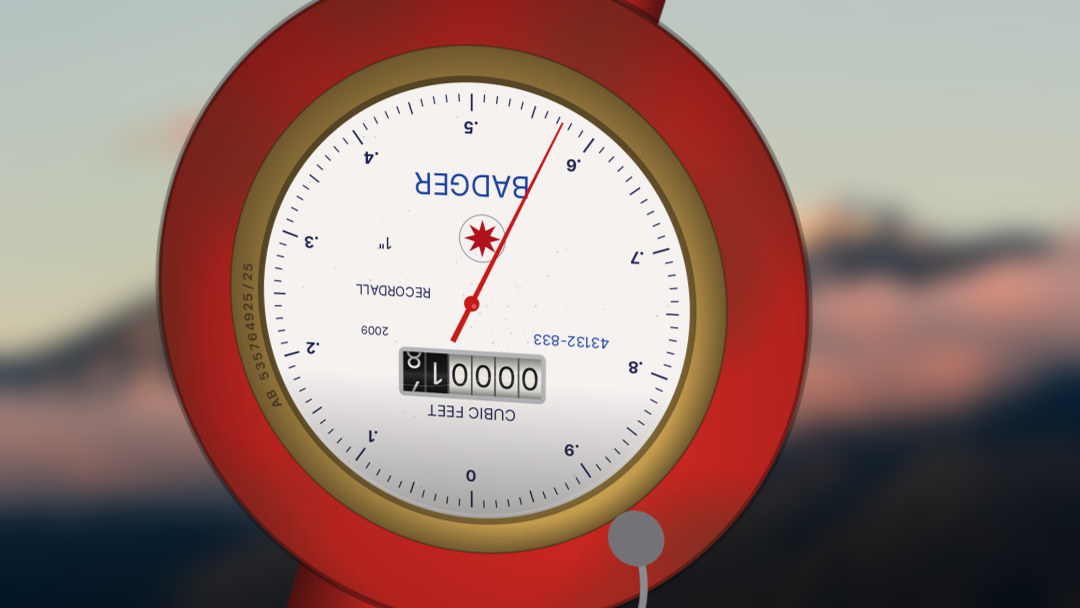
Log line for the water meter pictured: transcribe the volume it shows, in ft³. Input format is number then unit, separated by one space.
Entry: 17.57 ft³
